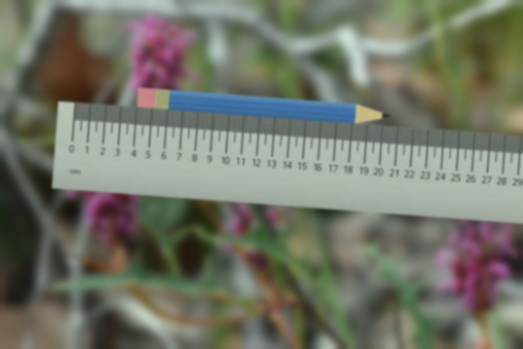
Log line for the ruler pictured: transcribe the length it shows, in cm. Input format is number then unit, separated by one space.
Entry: 16.5 cm
